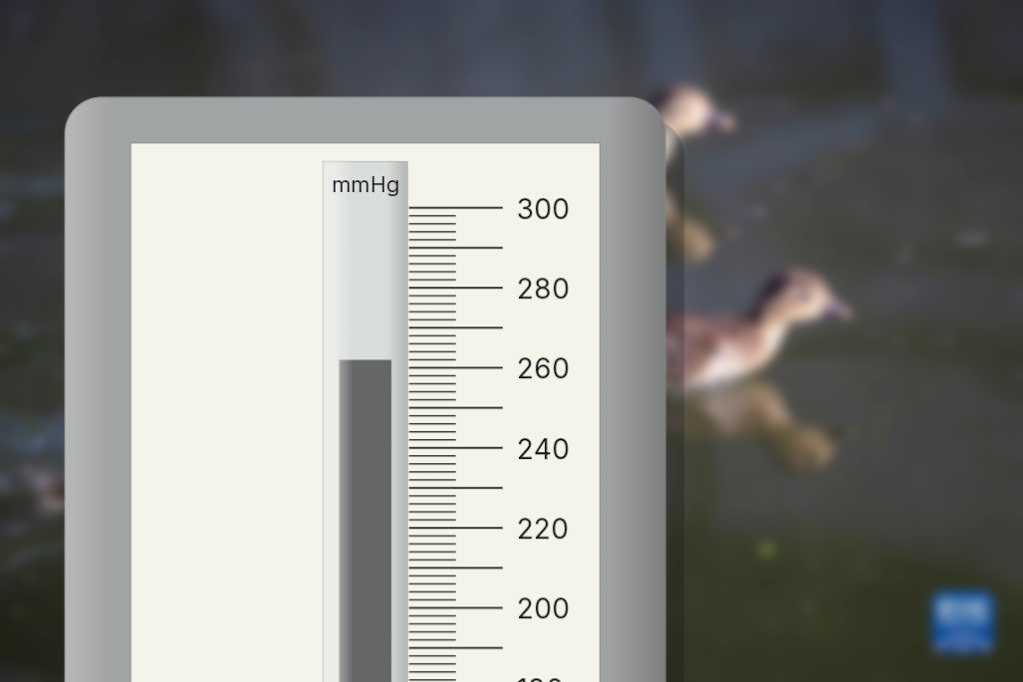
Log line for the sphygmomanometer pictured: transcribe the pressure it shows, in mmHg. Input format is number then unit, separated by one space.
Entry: 262 mmHg
